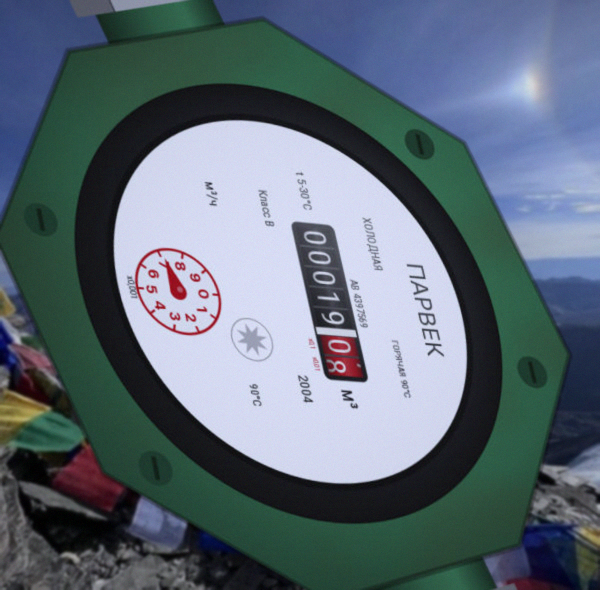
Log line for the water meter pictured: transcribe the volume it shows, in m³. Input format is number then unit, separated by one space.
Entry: 19.077 m³
